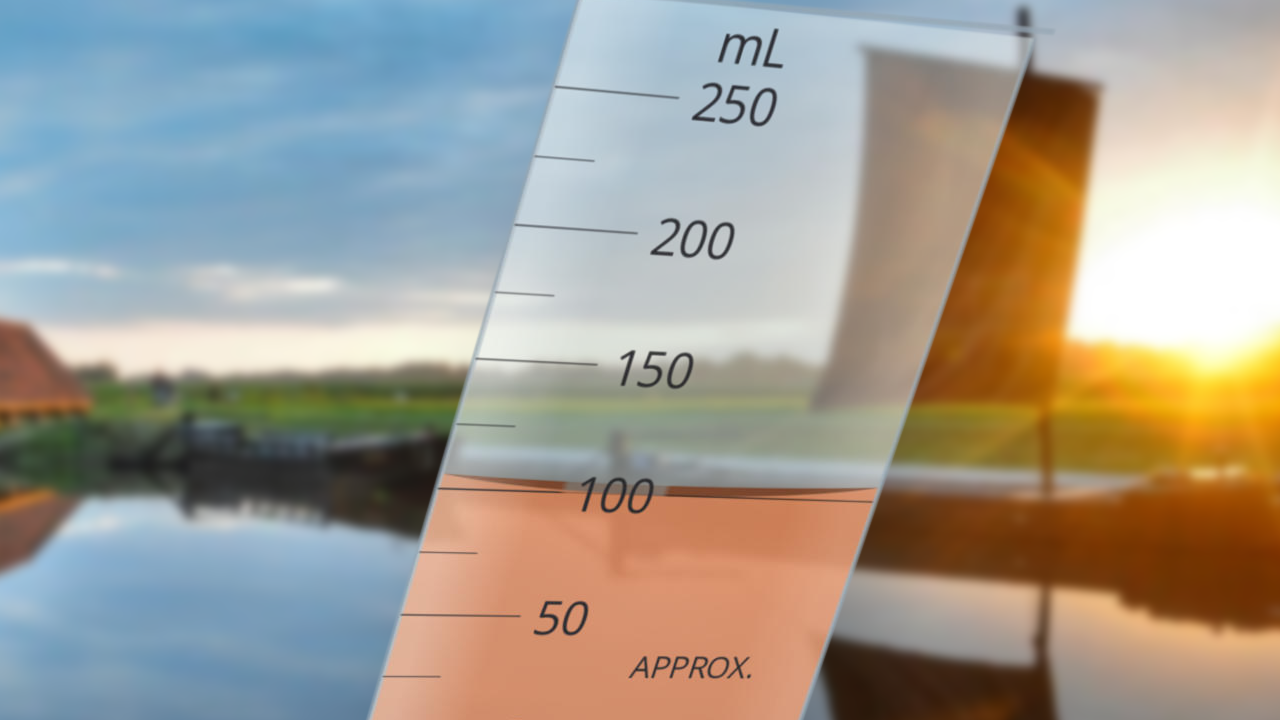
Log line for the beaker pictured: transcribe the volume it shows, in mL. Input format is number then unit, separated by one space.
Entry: 100 mL
